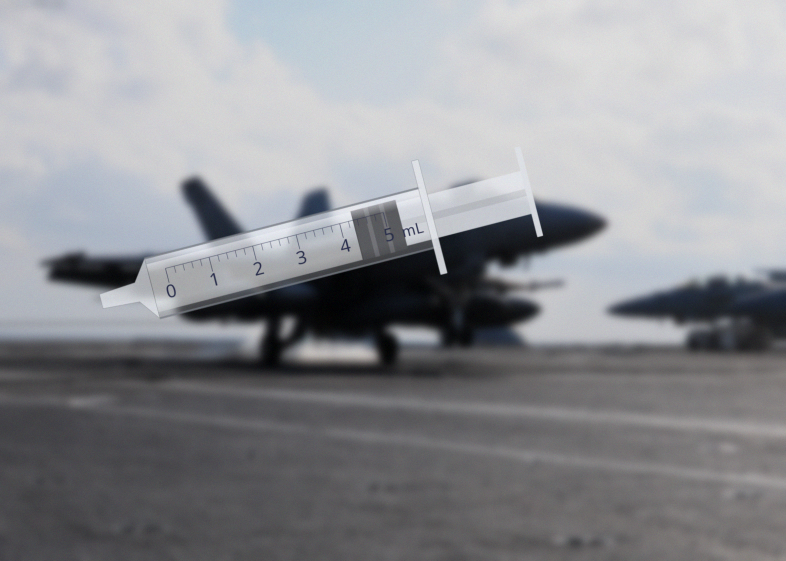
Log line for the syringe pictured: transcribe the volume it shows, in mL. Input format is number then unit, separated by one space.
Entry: 4.3 mL
